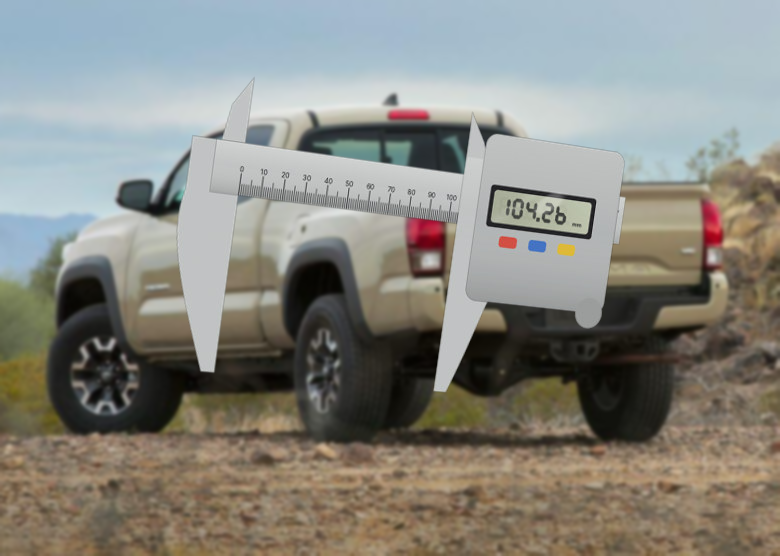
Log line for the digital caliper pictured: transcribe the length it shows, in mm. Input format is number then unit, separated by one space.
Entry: 104.26 mm
